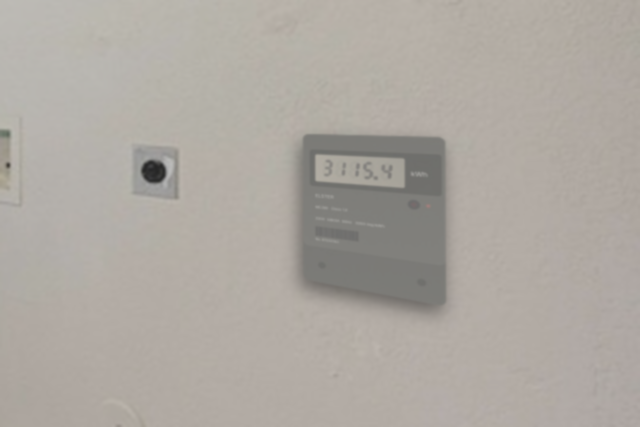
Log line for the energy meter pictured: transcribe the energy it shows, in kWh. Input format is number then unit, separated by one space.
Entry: 3115.4 kWh
